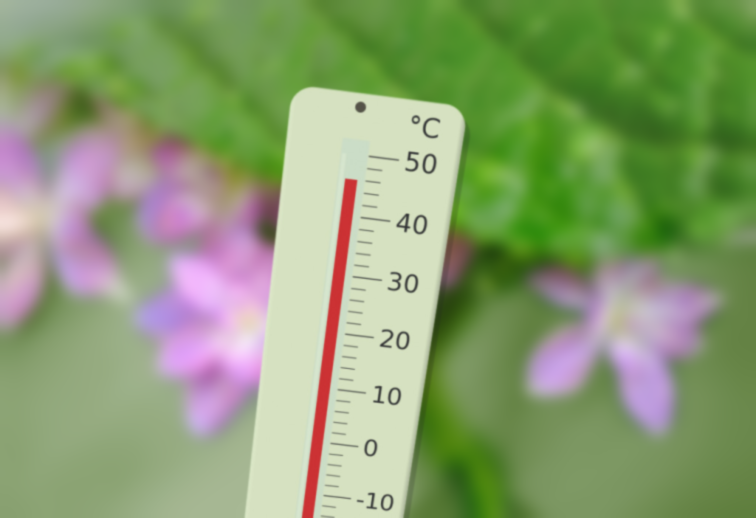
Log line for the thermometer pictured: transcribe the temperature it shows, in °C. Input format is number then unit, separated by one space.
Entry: 46 °C
